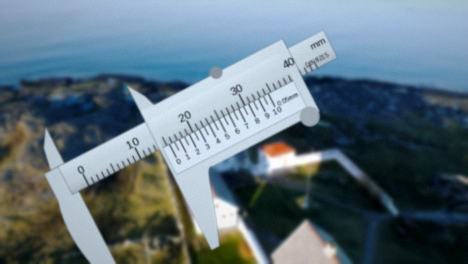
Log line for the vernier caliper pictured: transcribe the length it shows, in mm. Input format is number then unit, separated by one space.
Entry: 15.5 mm
